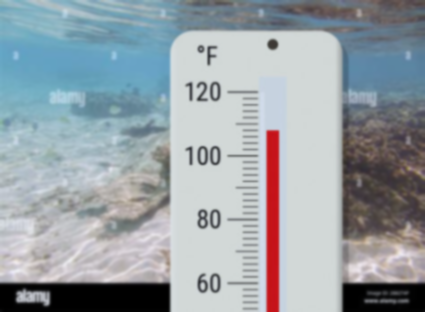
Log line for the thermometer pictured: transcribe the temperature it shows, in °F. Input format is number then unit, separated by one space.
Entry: 108 °F
